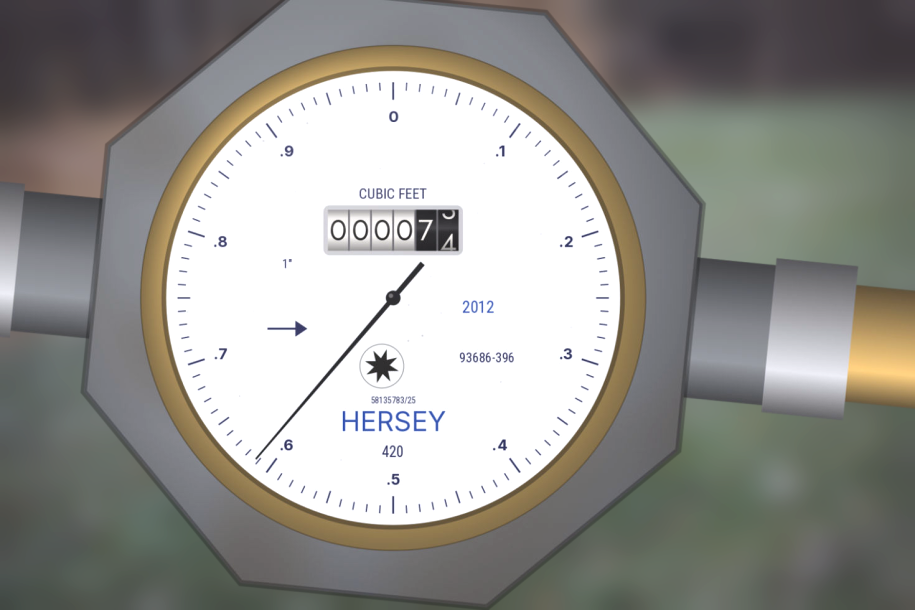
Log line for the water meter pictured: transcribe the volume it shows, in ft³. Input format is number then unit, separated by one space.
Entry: 73.61 ft³
